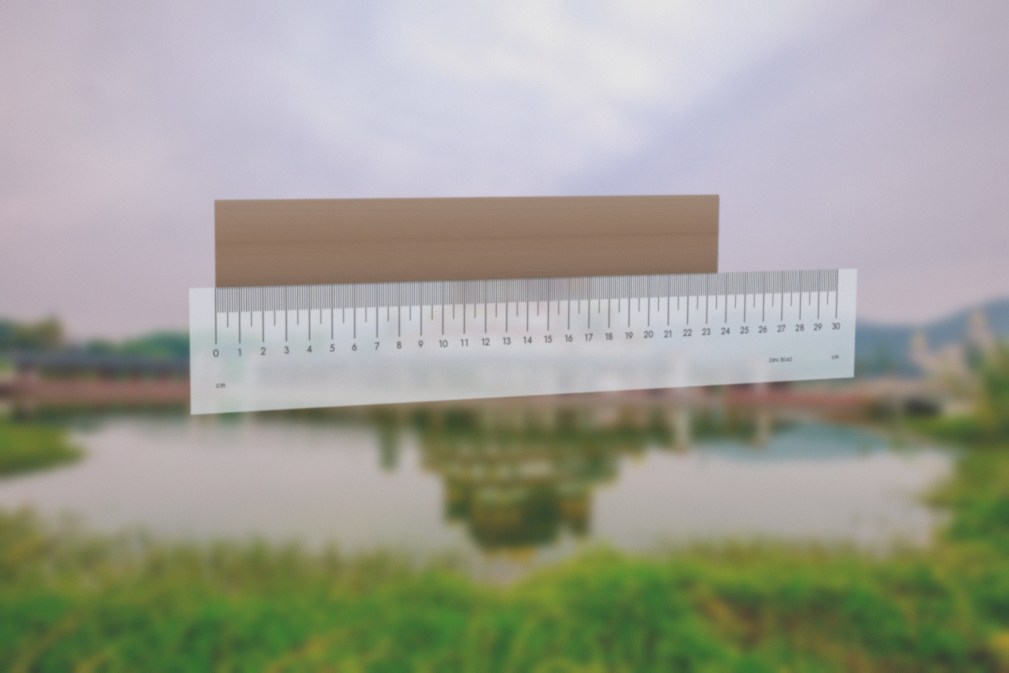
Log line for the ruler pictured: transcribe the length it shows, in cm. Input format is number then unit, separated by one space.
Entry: 23.5 cm
